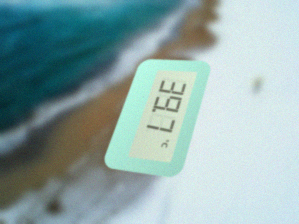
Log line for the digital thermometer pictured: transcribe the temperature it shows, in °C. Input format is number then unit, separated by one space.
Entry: 39.7 °C
